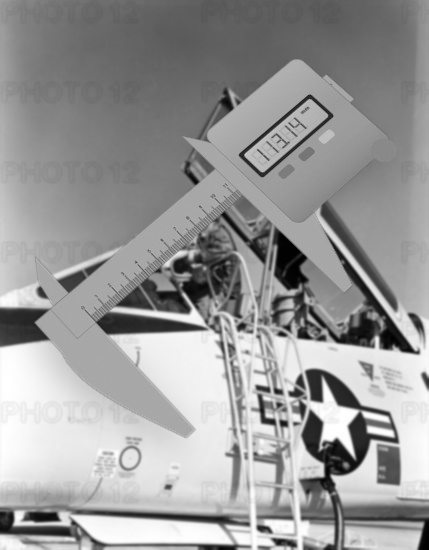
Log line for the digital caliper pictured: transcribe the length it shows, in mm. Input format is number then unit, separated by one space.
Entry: 113.14 mm
